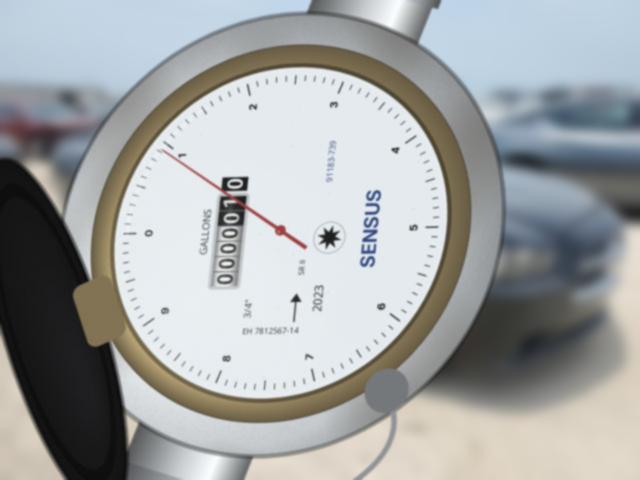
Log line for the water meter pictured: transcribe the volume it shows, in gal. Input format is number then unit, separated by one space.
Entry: 10.9 gal
